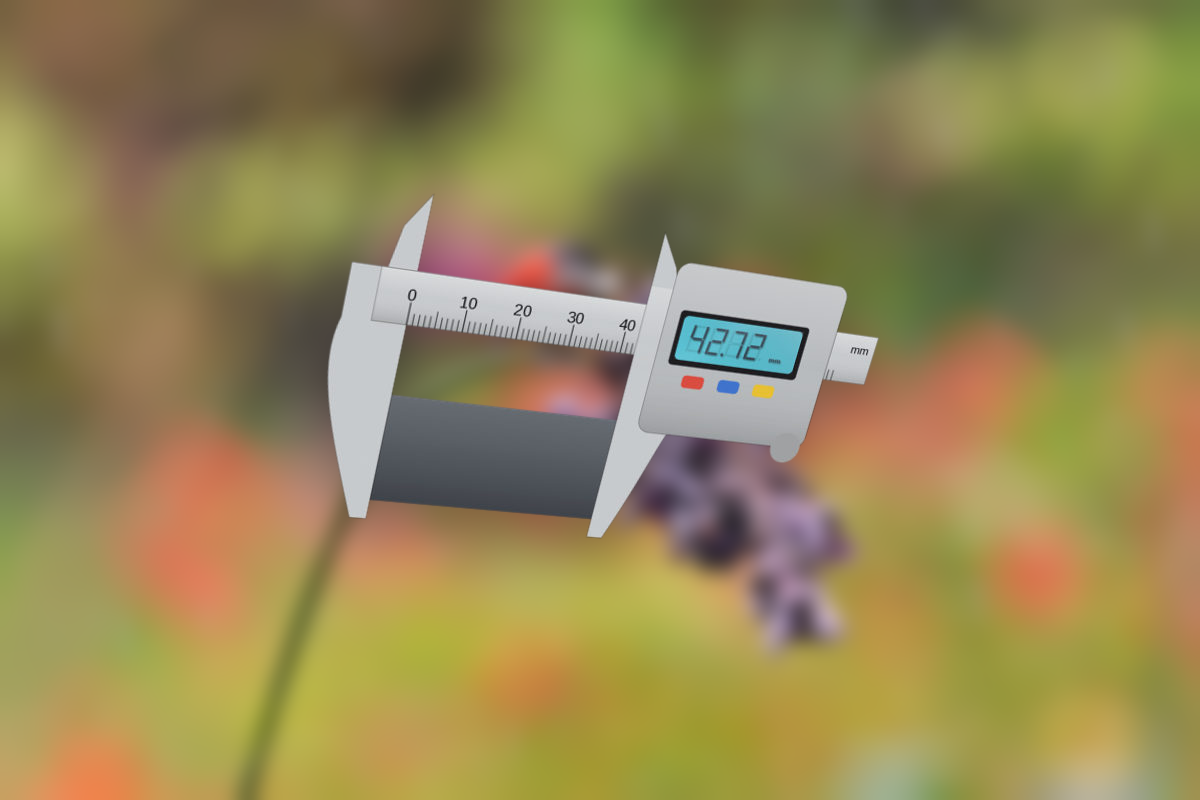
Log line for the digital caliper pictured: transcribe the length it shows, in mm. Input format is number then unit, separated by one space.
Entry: 42.72 mm
